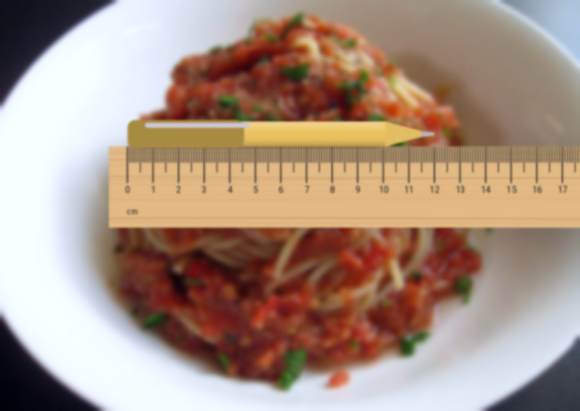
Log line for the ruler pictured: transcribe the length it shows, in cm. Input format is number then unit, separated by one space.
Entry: 12 cm
